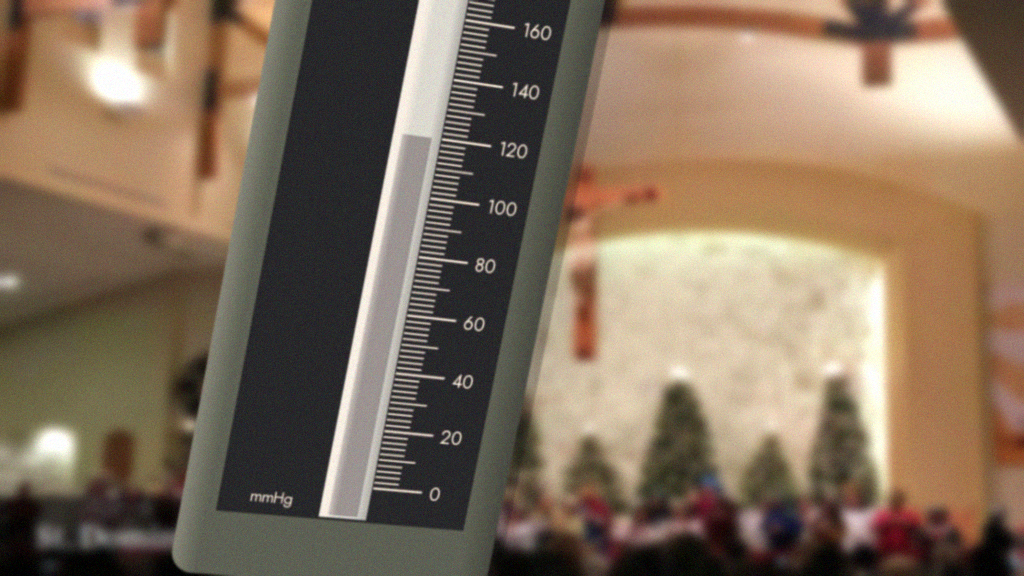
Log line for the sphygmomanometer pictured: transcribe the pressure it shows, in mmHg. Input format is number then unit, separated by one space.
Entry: 120 mmHg
